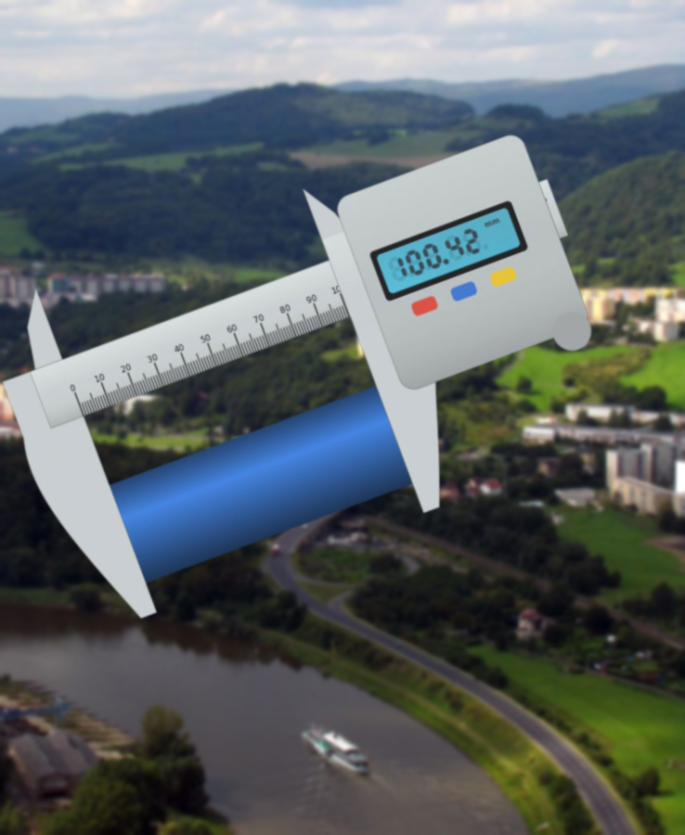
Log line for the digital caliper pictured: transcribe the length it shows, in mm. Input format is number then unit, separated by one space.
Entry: 100.42 mm
